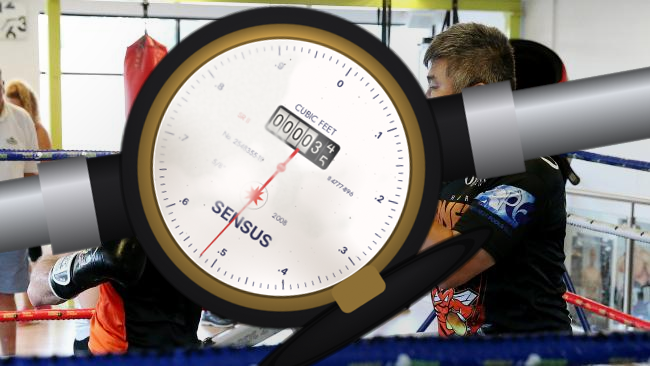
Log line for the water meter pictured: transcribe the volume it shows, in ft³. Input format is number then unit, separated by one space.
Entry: 34.52 ft³
